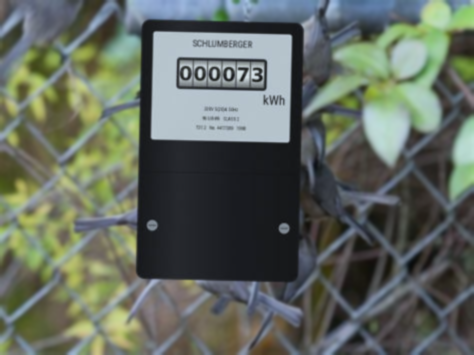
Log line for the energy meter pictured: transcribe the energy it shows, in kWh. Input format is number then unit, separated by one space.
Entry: 73 kWh
